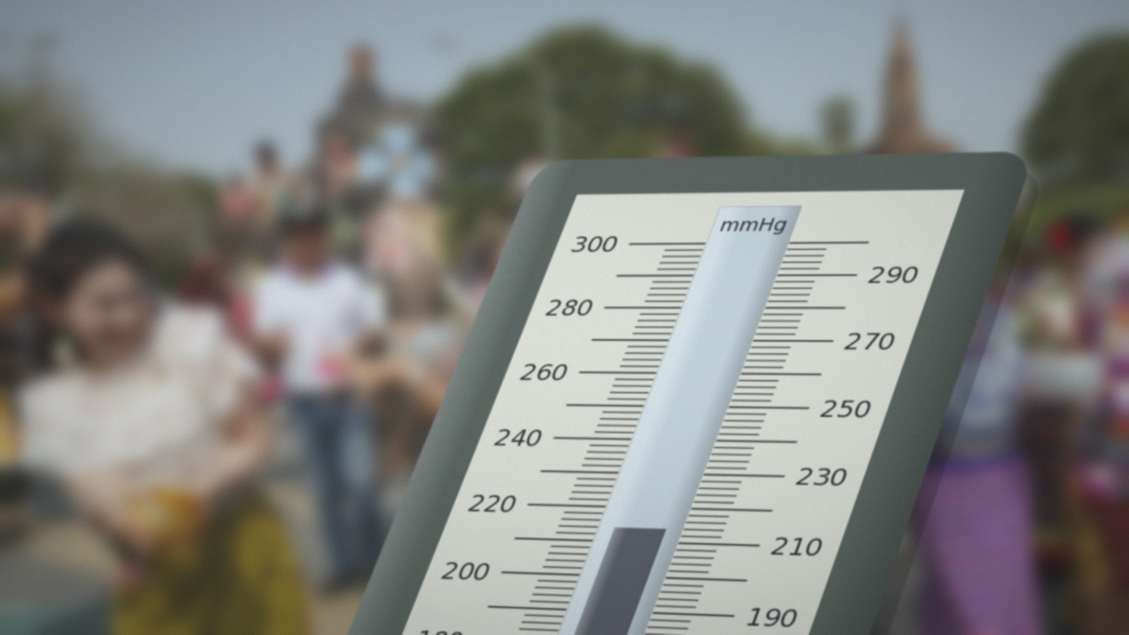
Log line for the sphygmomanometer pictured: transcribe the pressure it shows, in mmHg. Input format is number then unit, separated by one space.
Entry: 214 mmHg
